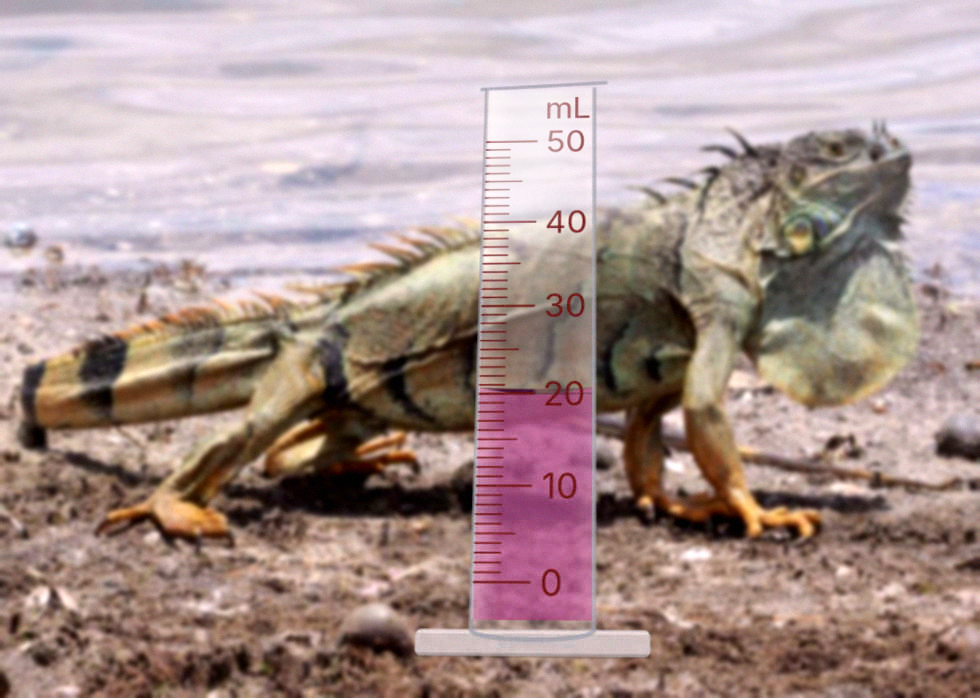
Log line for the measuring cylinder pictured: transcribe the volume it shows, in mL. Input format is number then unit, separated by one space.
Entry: 20 mL
